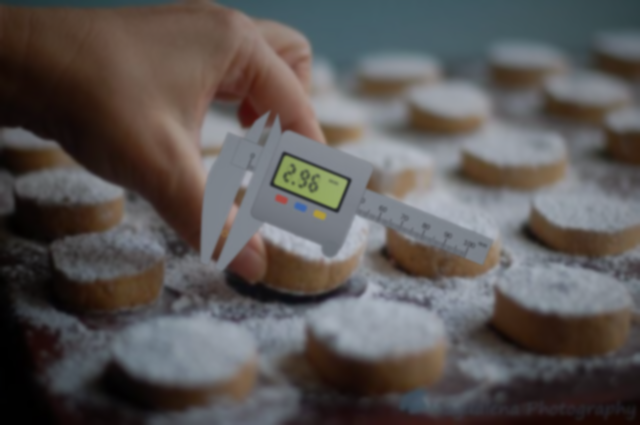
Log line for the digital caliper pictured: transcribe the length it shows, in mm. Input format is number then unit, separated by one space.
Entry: 2.96 mm
